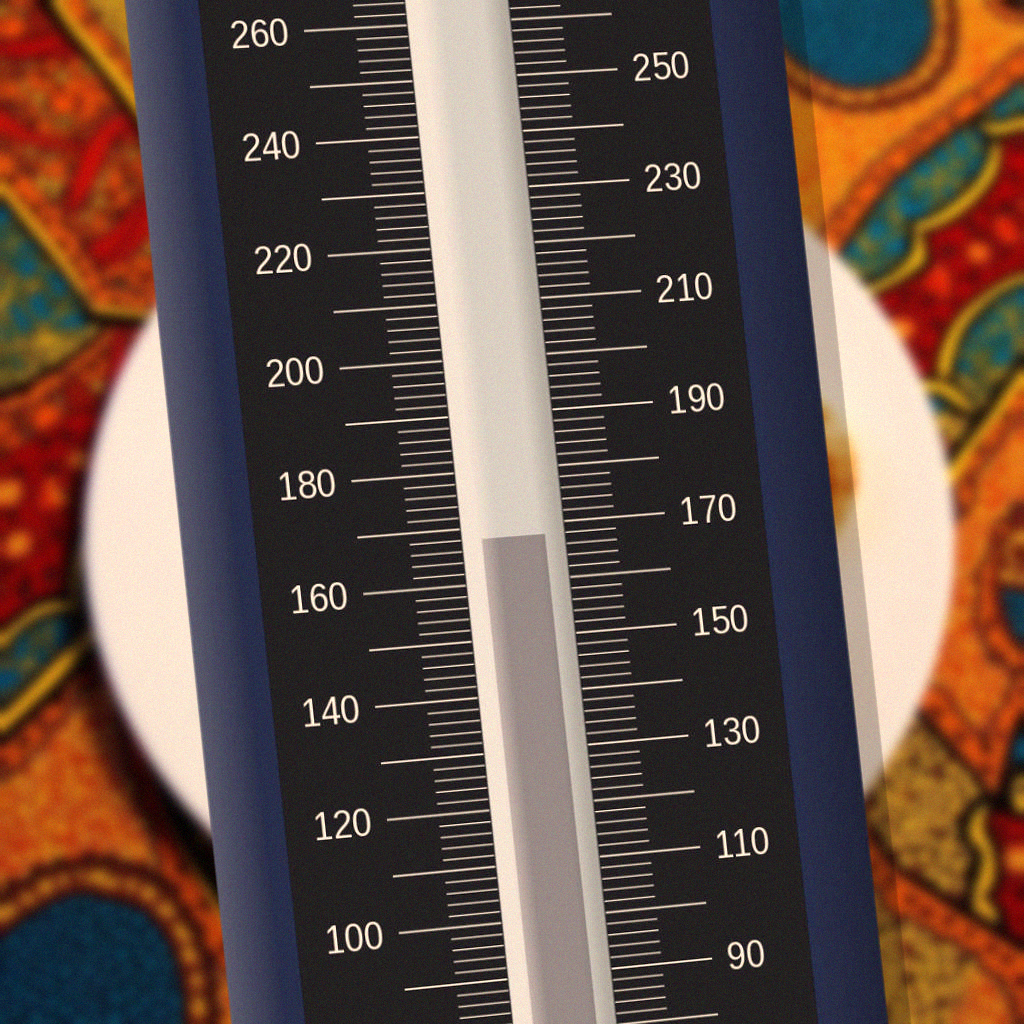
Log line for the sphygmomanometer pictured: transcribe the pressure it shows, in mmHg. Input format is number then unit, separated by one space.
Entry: 168 mmHg
